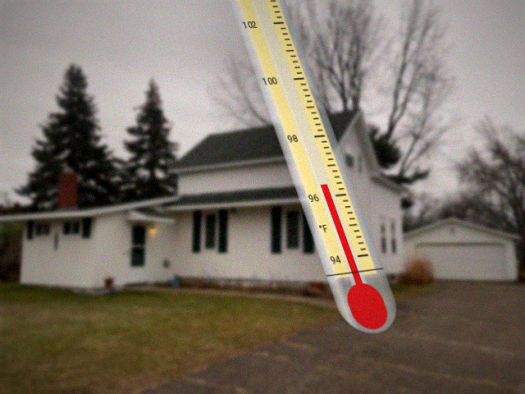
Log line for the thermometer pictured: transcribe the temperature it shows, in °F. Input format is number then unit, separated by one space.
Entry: 96.4 °F
